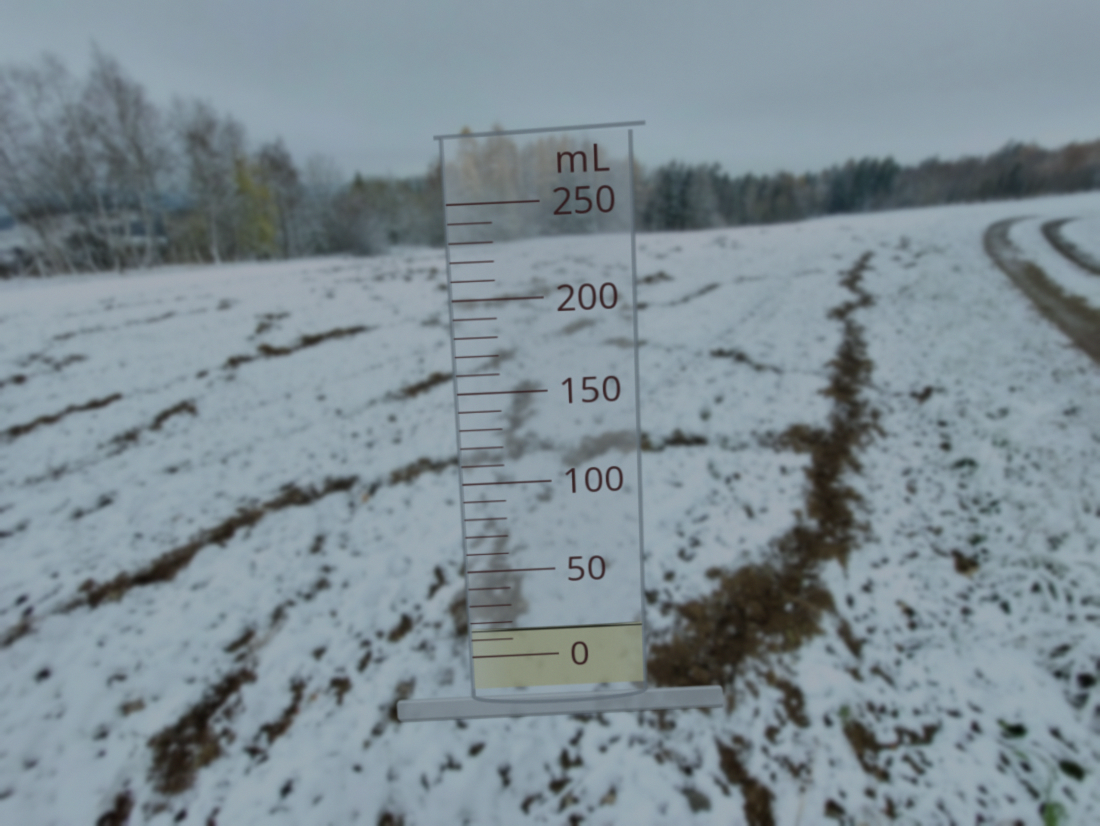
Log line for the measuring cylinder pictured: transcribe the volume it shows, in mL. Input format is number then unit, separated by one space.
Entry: 15 mL
